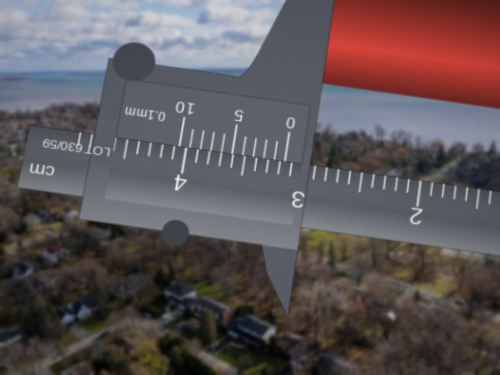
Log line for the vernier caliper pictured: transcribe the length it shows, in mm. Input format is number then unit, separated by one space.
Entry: 31.6 mm
